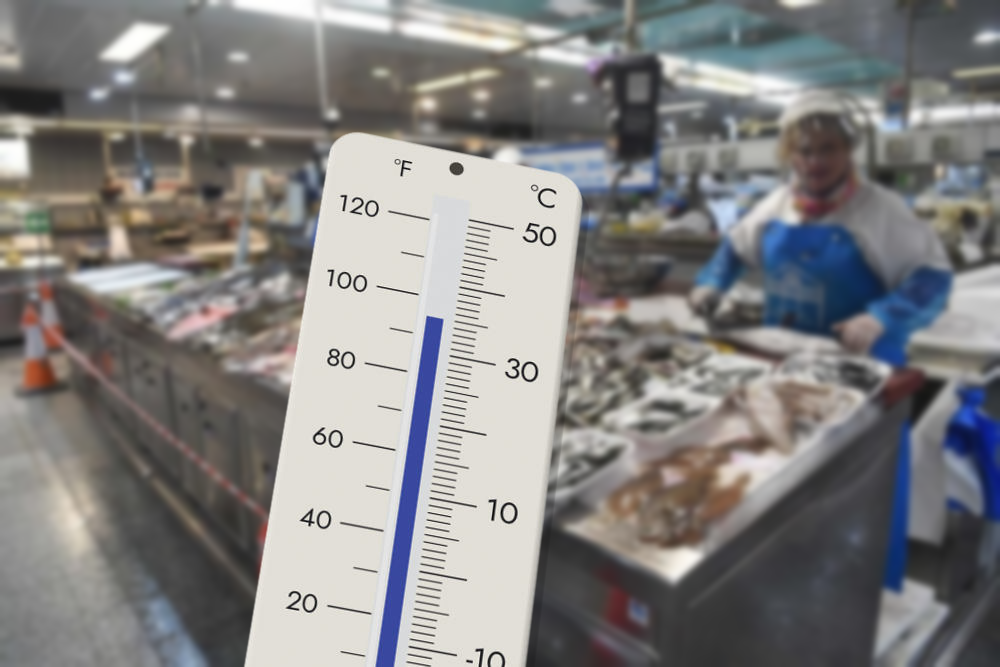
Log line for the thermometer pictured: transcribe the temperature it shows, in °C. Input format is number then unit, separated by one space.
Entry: 35 °C
